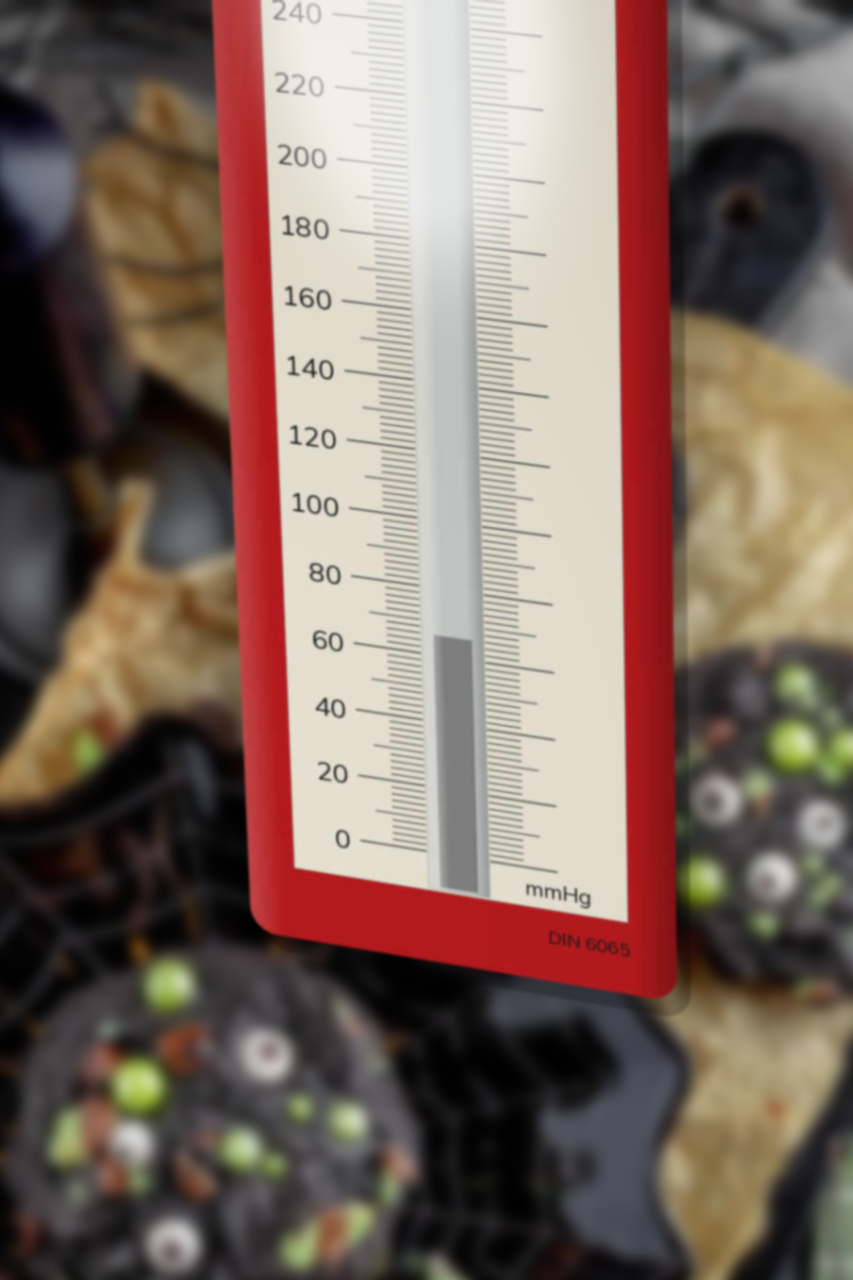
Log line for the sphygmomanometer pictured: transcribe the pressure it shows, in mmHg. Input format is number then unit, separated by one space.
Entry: 66 mmHg
